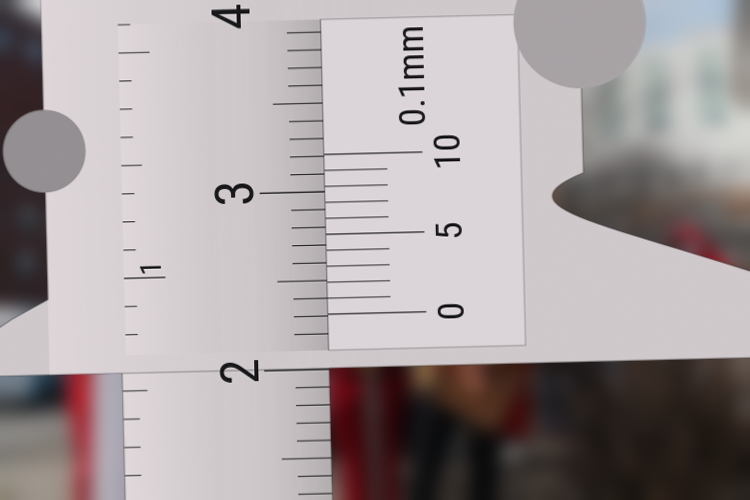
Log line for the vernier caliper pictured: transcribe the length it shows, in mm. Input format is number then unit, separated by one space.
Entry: 23.1 mm
